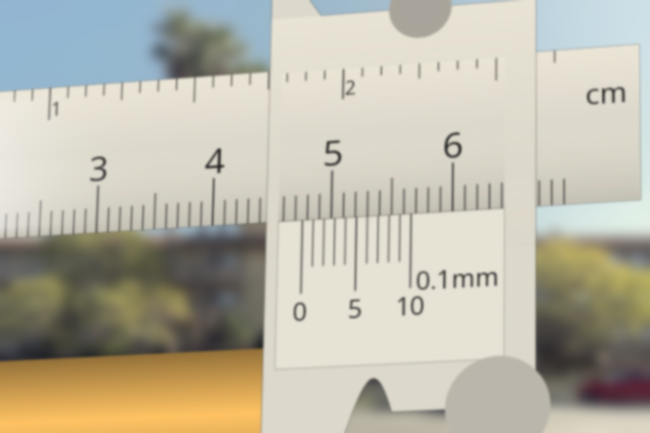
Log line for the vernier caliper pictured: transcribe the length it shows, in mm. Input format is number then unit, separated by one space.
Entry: 47.6 mm
